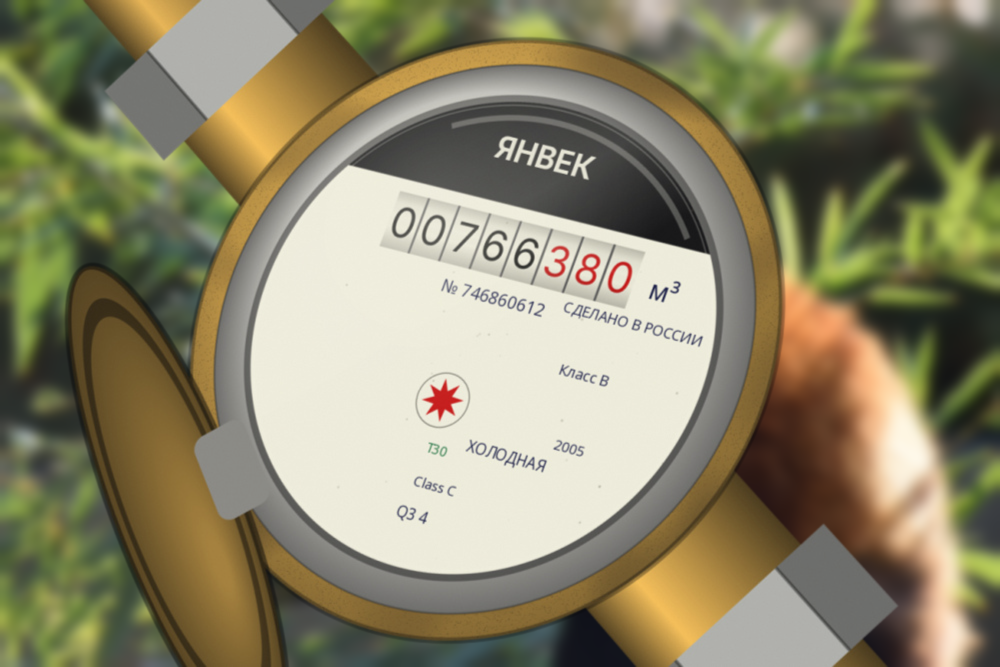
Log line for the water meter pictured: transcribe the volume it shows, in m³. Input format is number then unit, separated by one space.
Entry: 766.380 m³
